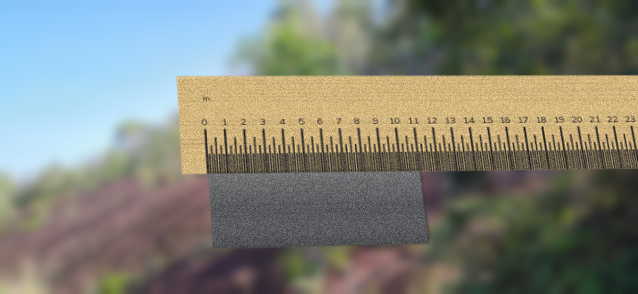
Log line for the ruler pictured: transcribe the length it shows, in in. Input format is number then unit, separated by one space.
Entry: 11 in
